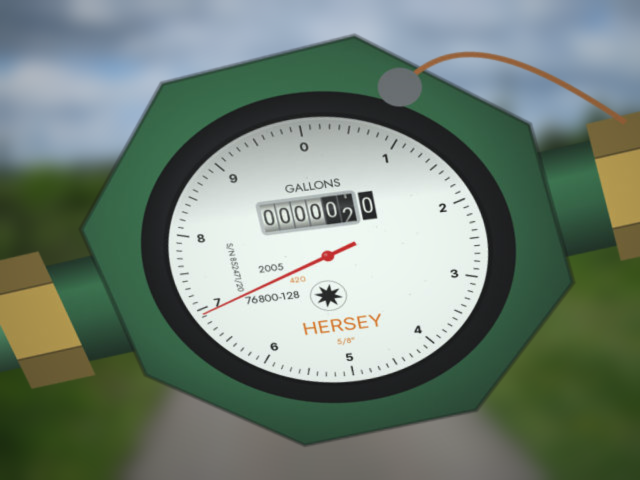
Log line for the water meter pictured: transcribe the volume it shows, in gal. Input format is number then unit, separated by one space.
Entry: 16.9 gal
